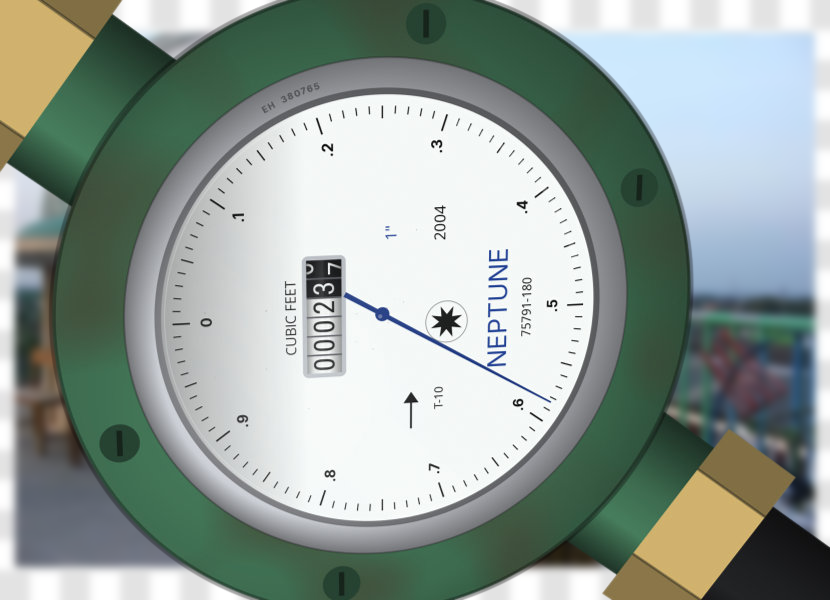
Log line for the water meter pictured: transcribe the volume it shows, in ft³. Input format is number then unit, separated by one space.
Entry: 236.58 ft³
